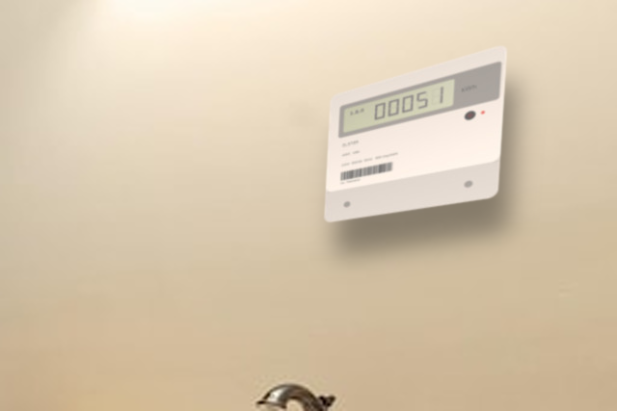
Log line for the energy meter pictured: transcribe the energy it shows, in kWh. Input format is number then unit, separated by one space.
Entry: 51 kWh
